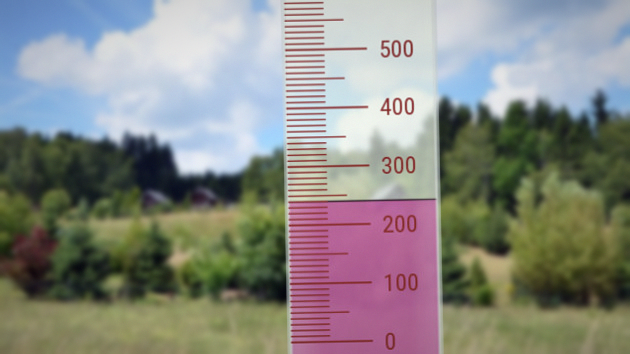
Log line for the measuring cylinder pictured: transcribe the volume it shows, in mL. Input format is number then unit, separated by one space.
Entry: 240 mL
